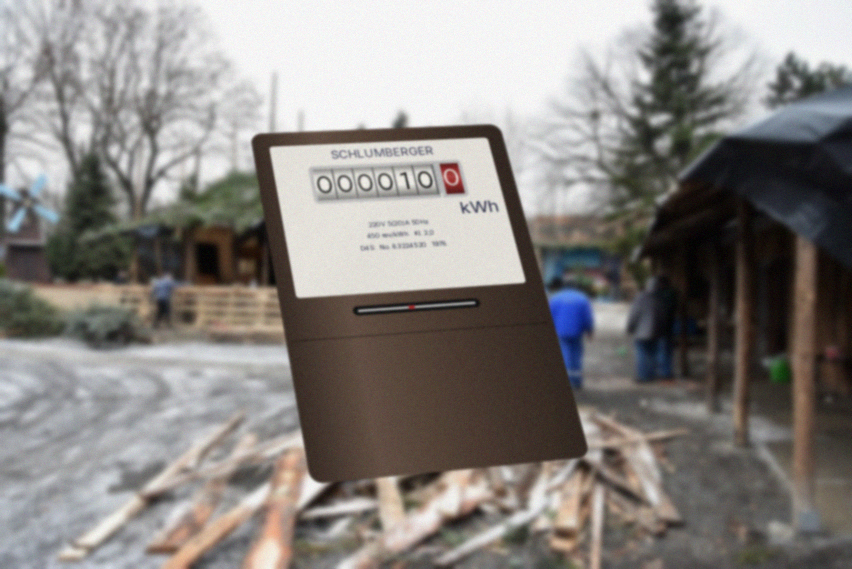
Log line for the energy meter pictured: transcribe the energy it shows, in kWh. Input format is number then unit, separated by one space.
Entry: 10.0 kWh
